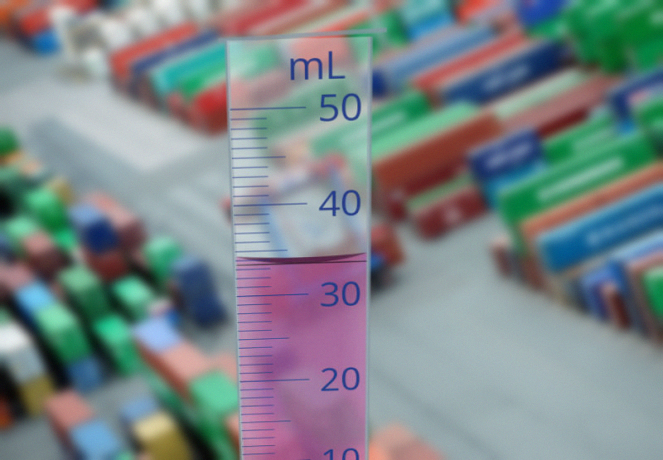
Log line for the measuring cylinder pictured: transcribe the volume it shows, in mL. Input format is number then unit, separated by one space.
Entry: 33.5 mL
